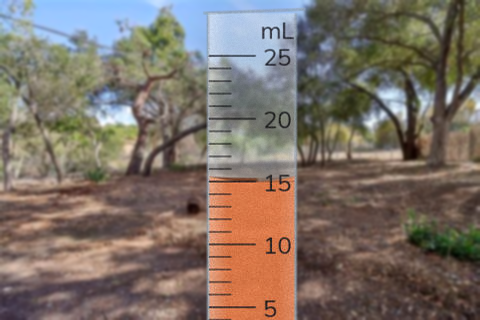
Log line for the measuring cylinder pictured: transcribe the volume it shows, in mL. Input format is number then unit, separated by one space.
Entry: 15 mL
